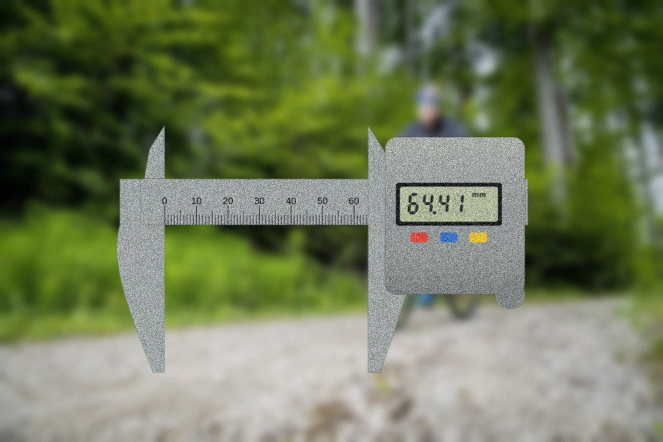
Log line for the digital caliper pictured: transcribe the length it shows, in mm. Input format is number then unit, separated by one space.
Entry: 64.41 mm
